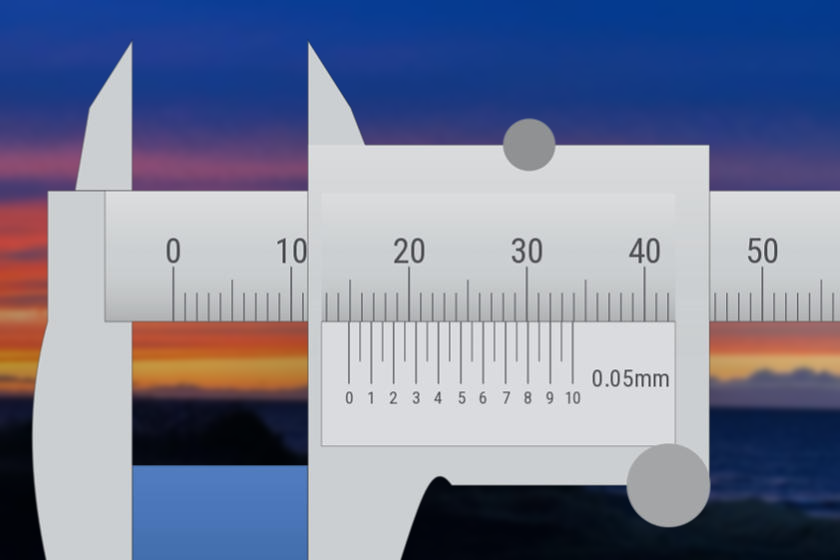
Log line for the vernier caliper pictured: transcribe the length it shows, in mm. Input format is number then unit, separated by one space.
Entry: 14.9 mm
